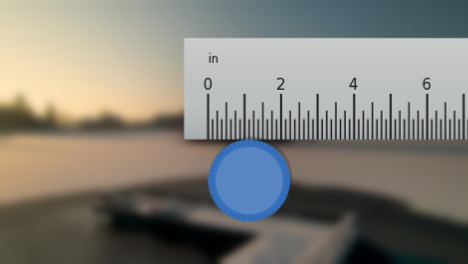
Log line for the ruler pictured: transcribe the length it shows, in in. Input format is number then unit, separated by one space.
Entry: 2.25 in
